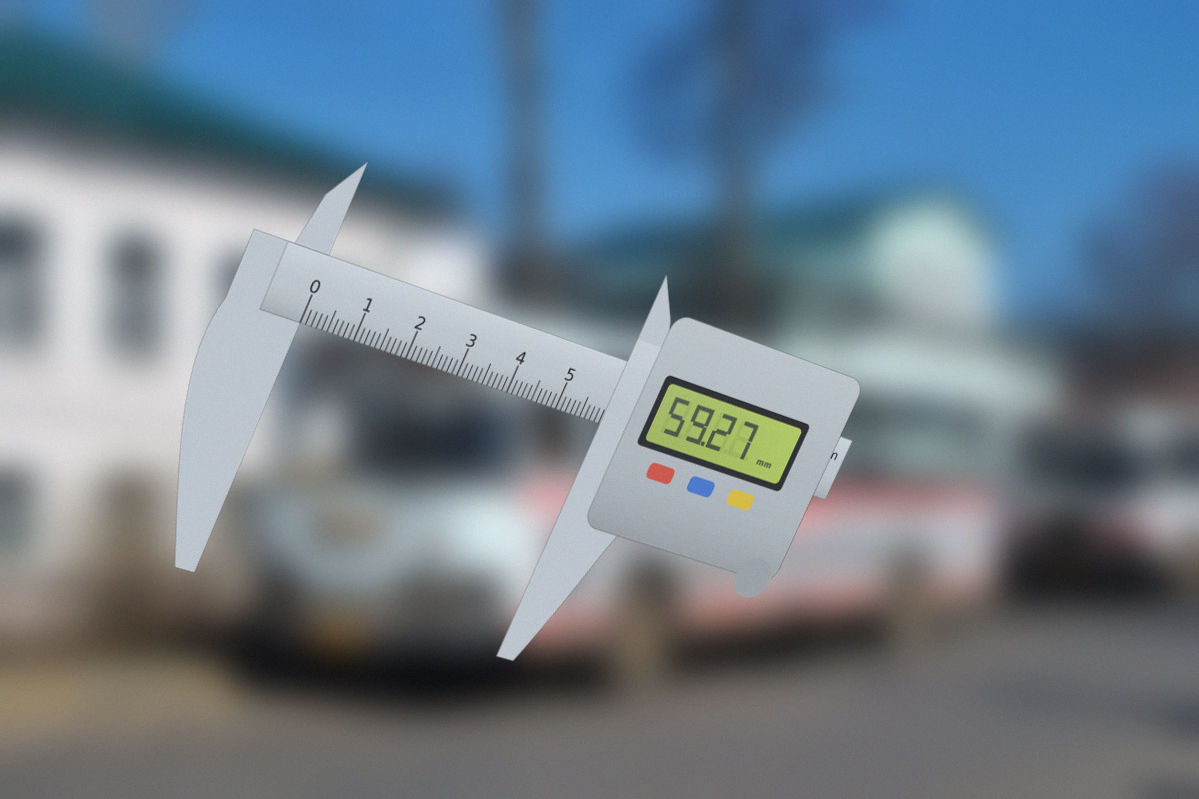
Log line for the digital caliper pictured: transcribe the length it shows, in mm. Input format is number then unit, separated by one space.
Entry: 59.27 mm
